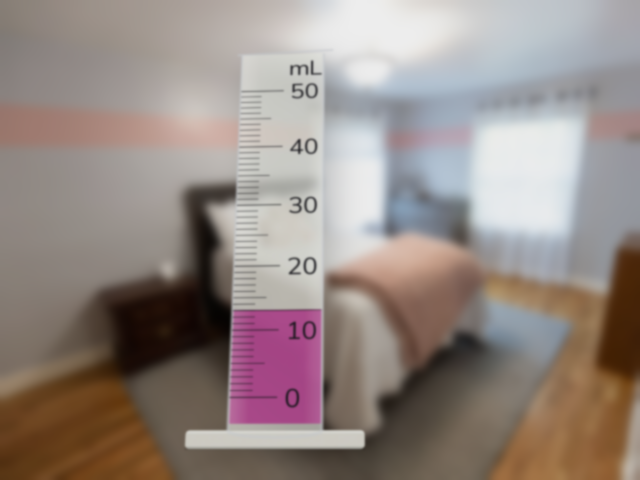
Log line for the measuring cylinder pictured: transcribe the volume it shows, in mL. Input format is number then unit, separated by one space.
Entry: 13 mL
